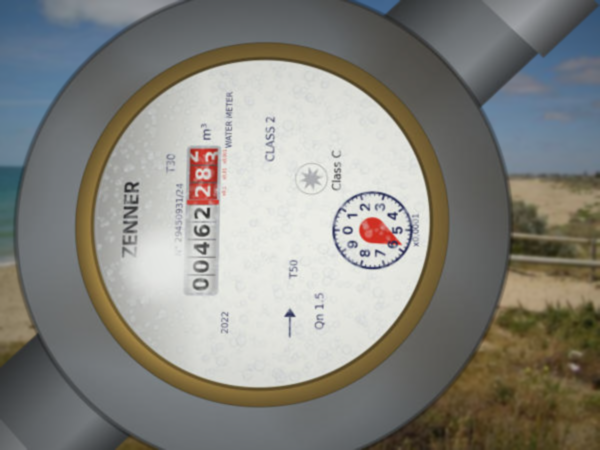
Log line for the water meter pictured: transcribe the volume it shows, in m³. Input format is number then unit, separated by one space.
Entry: 462.2825 m³
